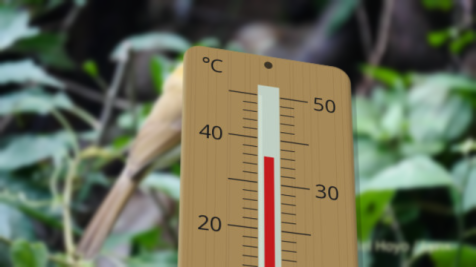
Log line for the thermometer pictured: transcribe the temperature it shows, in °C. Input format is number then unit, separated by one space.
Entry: 36 °C
